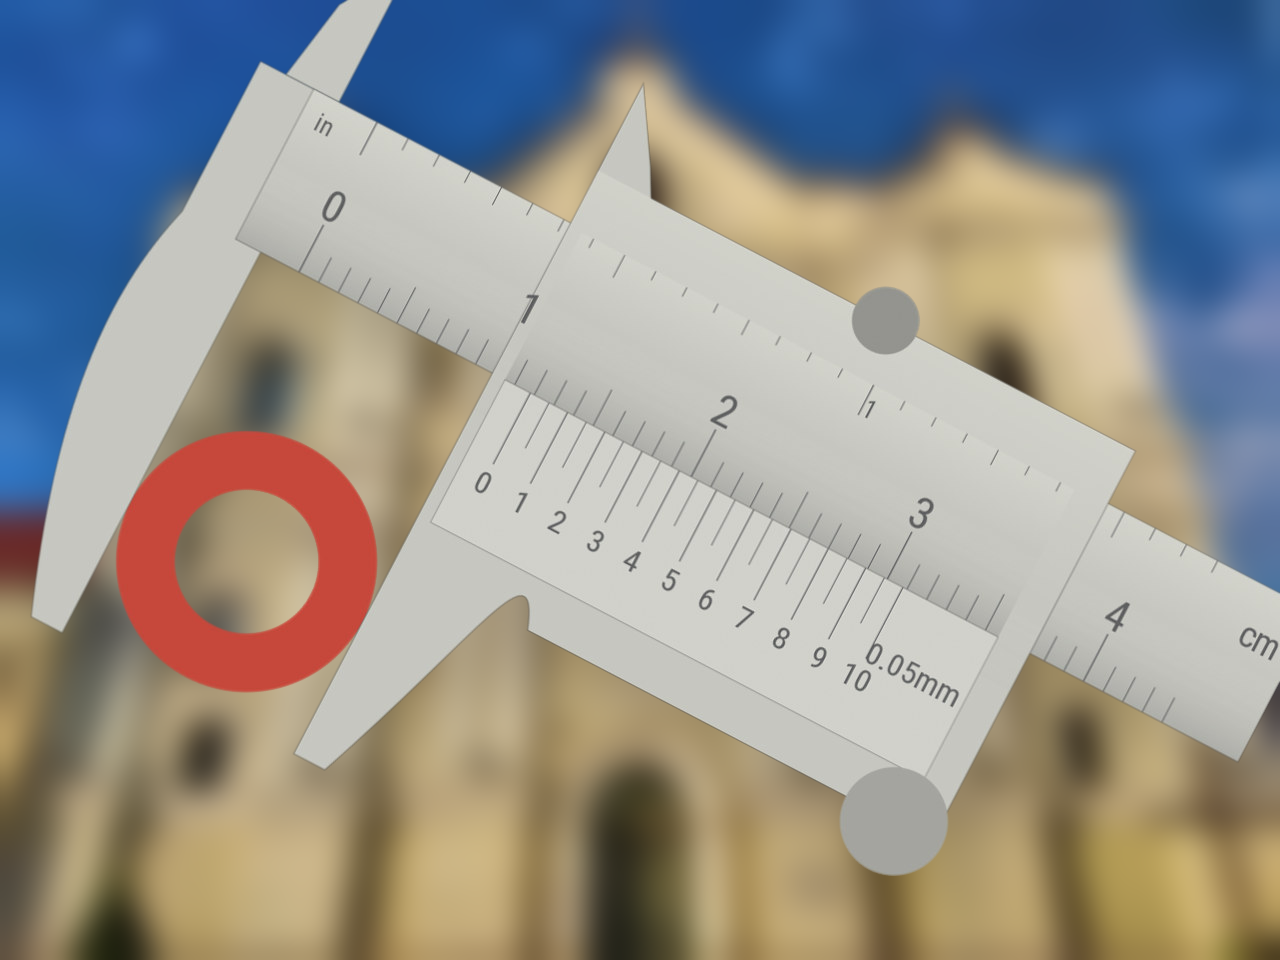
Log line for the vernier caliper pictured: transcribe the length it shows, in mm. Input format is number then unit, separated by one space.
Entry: 11.8 mm
